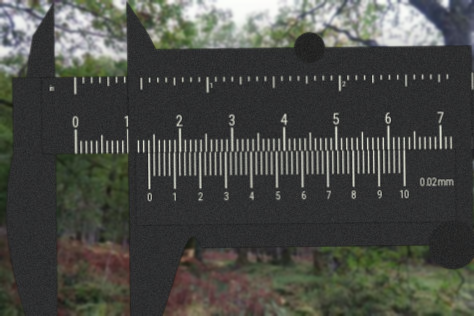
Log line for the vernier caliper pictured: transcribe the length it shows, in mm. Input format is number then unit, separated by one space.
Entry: 14.0 mm
